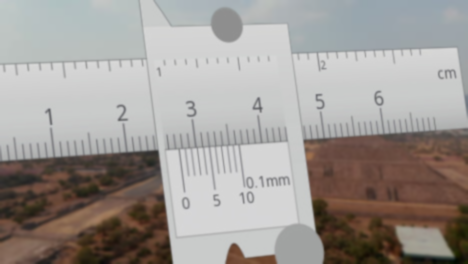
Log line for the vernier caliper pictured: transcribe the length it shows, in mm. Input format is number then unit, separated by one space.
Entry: 27.5 mm
